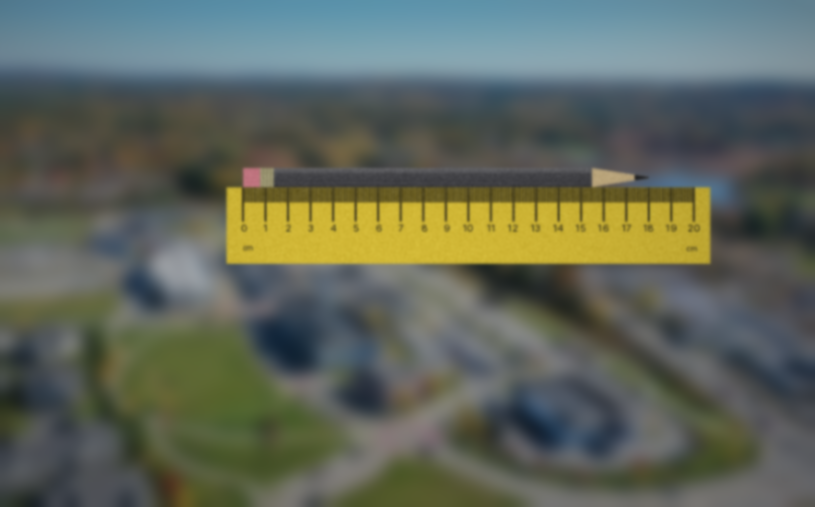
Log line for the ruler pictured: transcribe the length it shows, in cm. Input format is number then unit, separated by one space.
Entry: 18 cm
